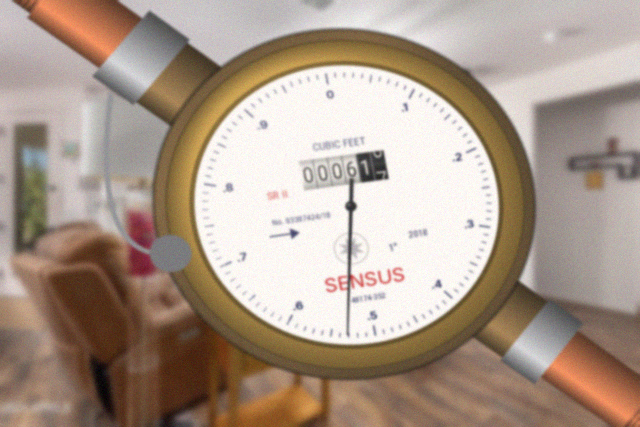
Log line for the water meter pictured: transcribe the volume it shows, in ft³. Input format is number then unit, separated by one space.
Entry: 616.53 ft³
